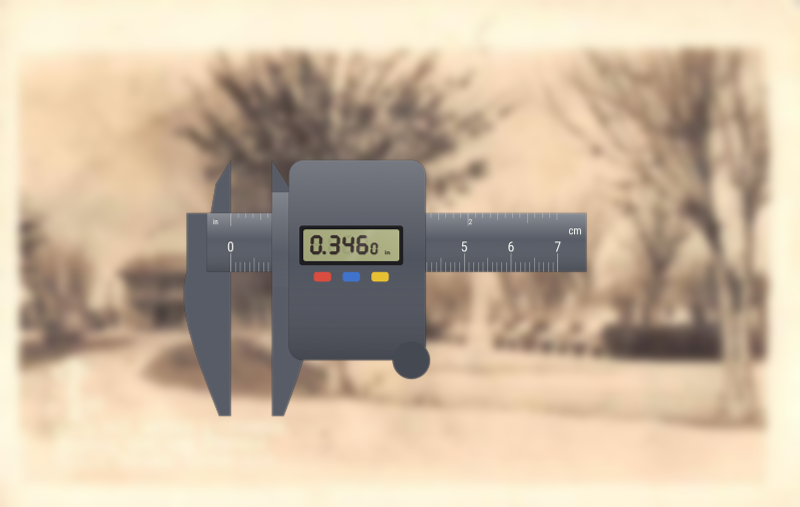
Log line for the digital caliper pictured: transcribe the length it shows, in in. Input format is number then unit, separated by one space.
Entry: 0.3460 in
